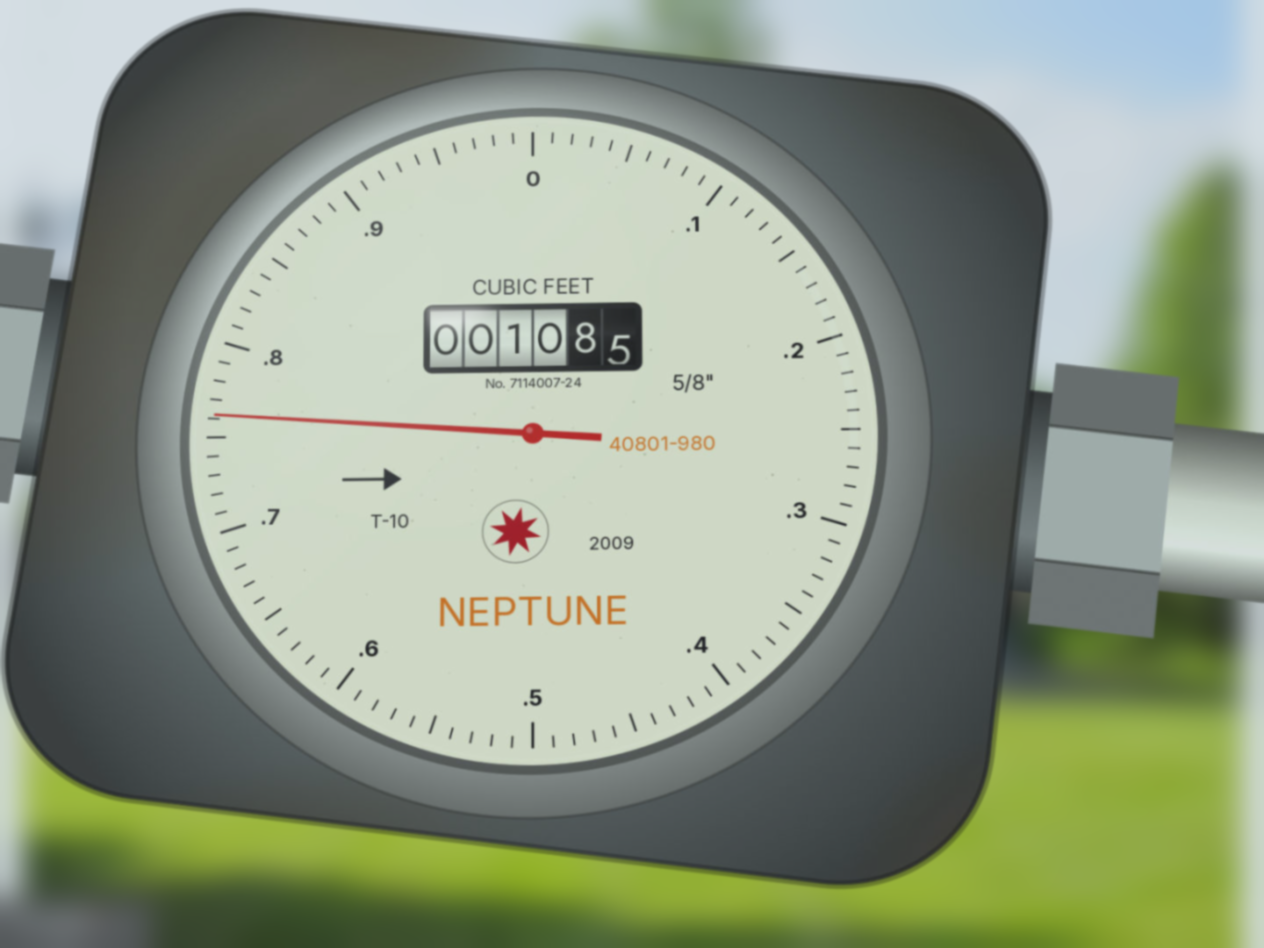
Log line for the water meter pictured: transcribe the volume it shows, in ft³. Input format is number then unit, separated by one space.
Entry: 1084.76 ft³
